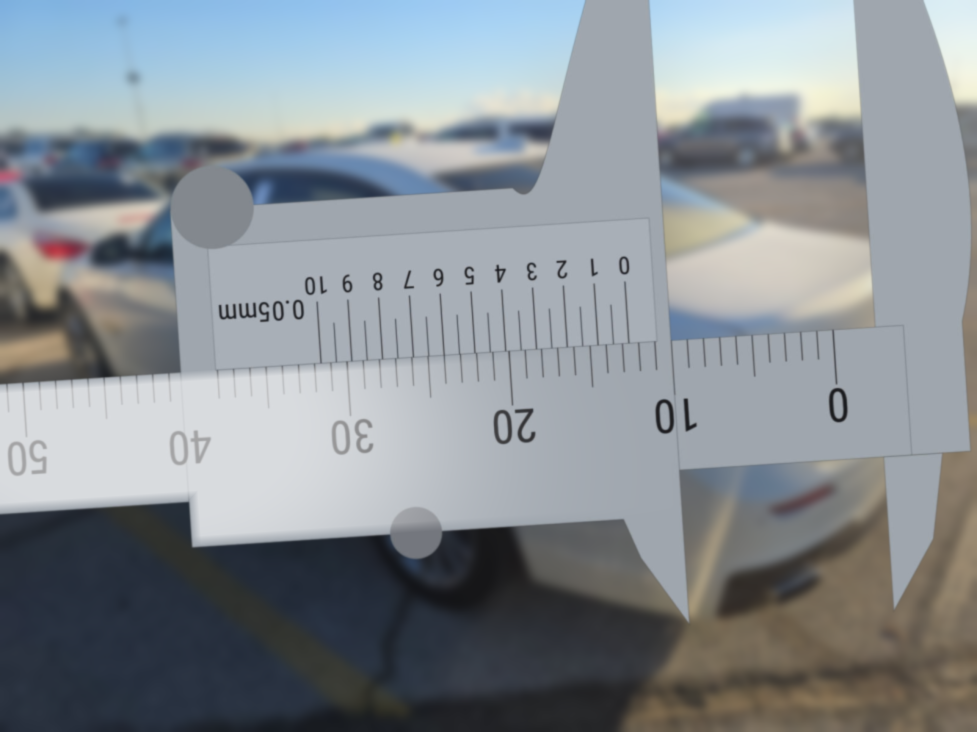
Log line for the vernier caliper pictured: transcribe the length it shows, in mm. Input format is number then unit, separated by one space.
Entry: 12.6 mm
